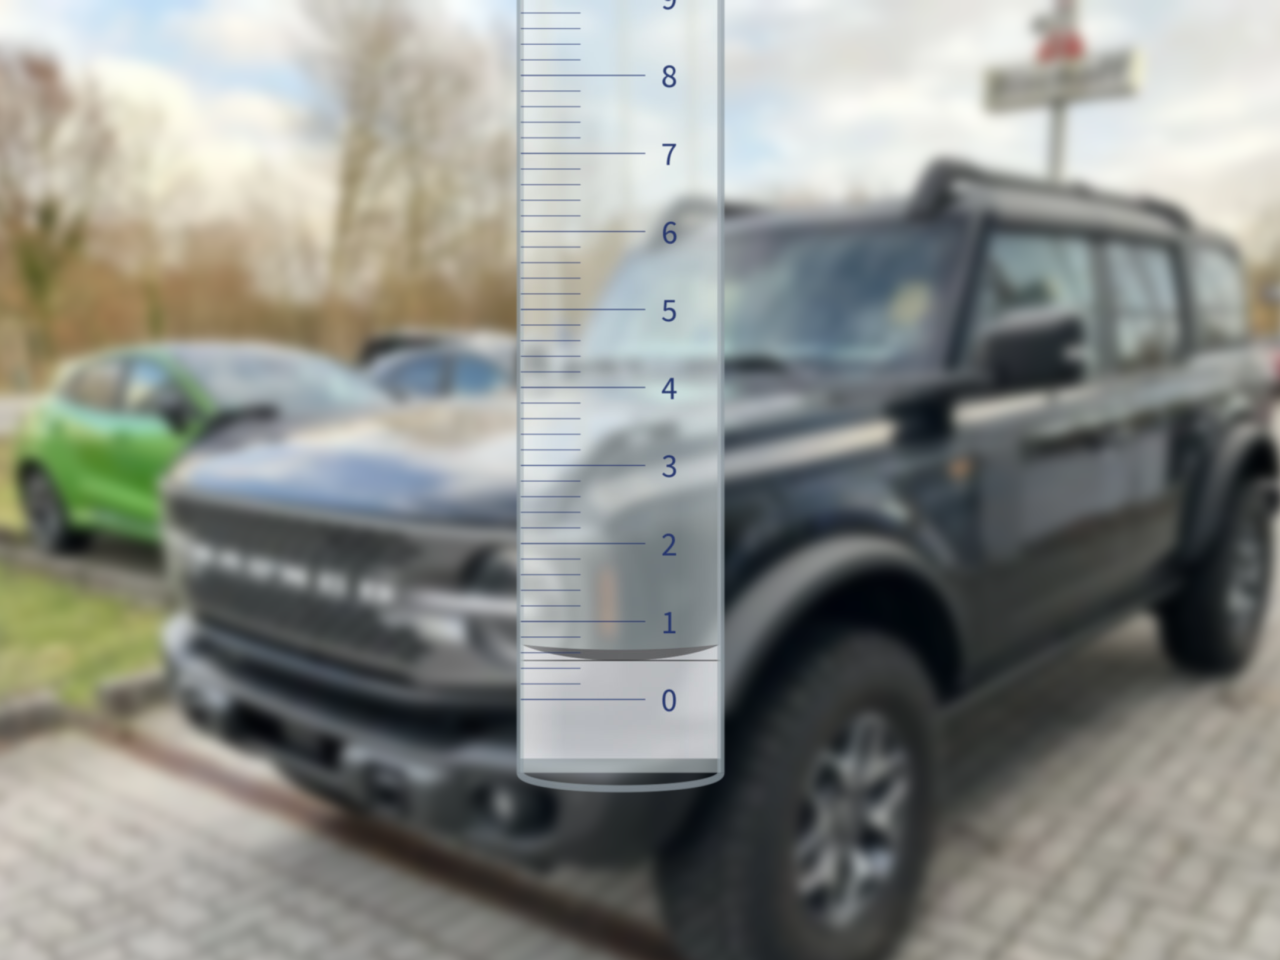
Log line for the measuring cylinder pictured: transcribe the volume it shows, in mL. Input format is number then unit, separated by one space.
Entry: 0.5 mL
